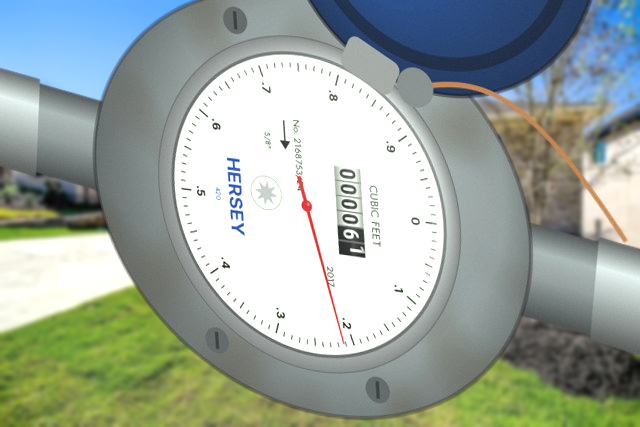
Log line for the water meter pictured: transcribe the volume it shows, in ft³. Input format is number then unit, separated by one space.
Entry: 61.21 ft³
